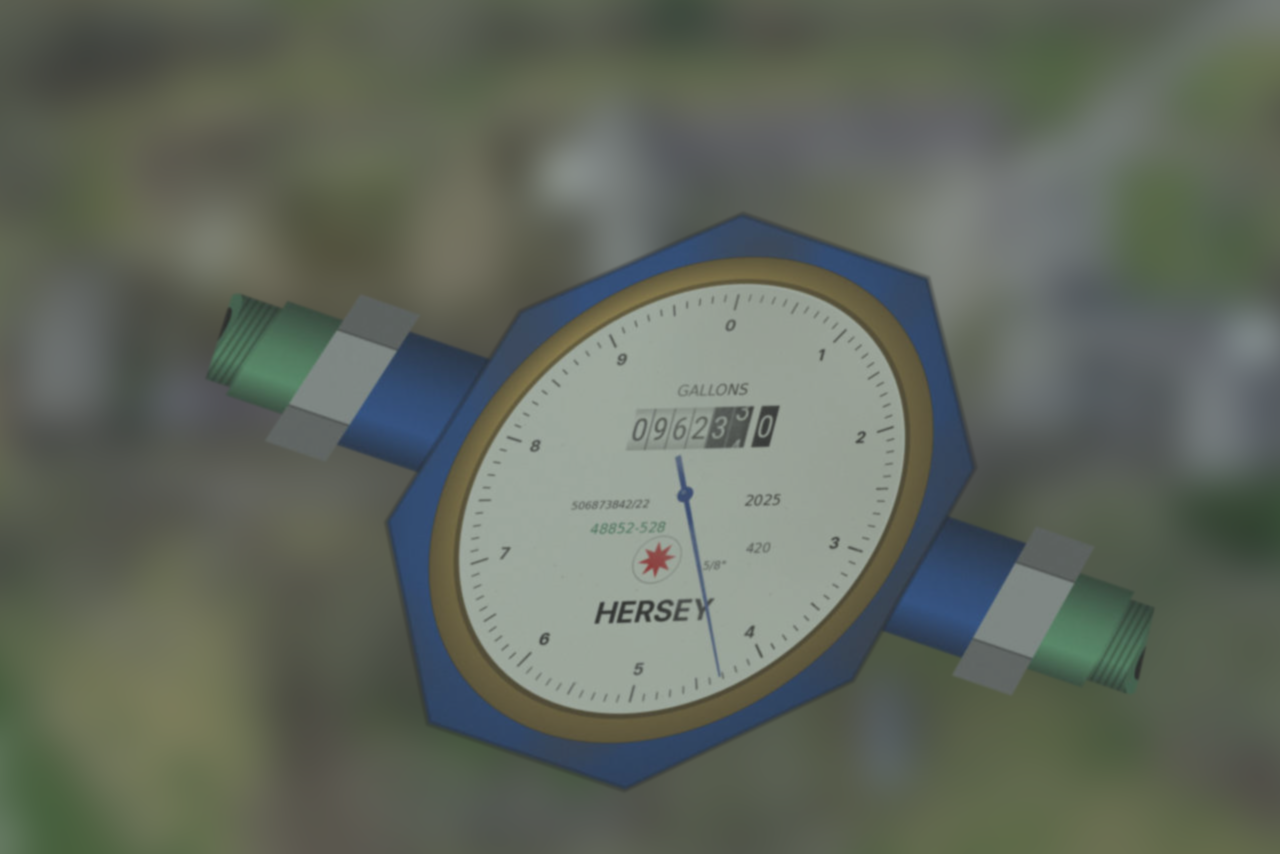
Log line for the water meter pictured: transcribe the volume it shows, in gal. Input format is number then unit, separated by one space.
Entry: 962334.3 gal
